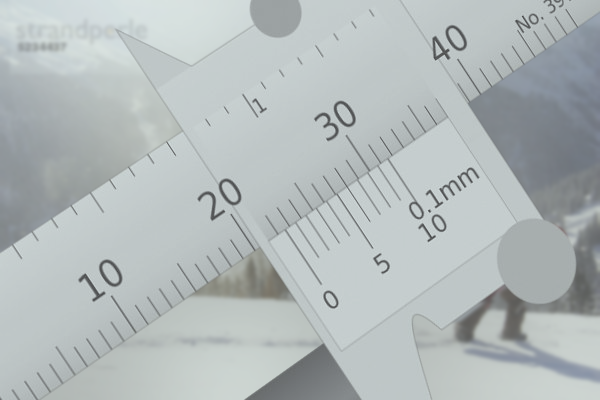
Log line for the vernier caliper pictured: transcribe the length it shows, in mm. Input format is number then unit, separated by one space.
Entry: 22.6 mm
